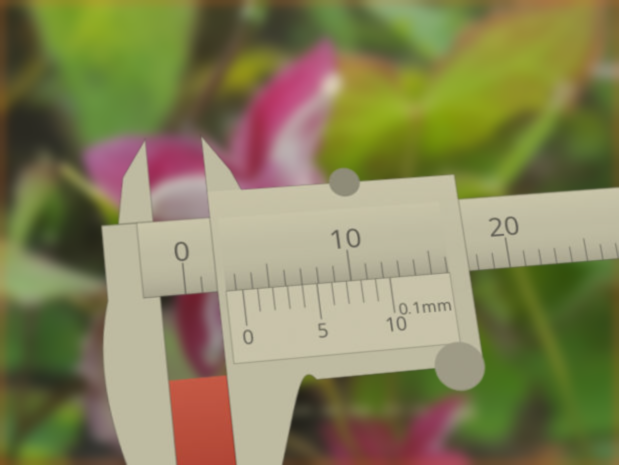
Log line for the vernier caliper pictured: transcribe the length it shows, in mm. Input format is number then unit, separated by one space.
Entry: 3.4 mm
